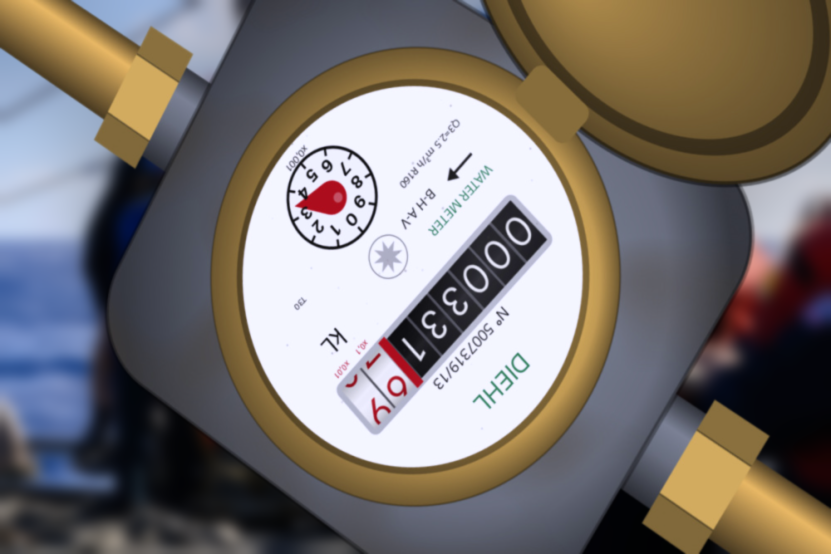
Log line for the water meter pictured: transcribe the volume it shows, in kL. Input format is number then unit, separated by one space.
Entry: 331.693 kL
